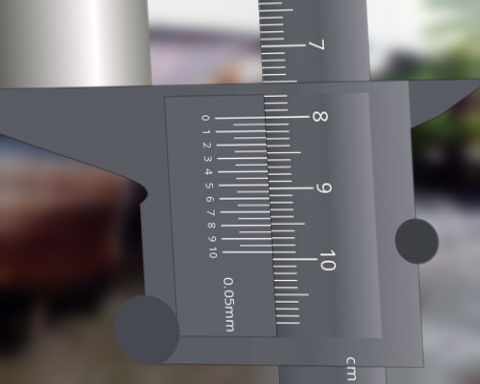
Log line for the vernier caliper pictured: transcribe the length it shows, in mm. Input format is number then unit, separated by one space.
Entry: 80.0 mm
